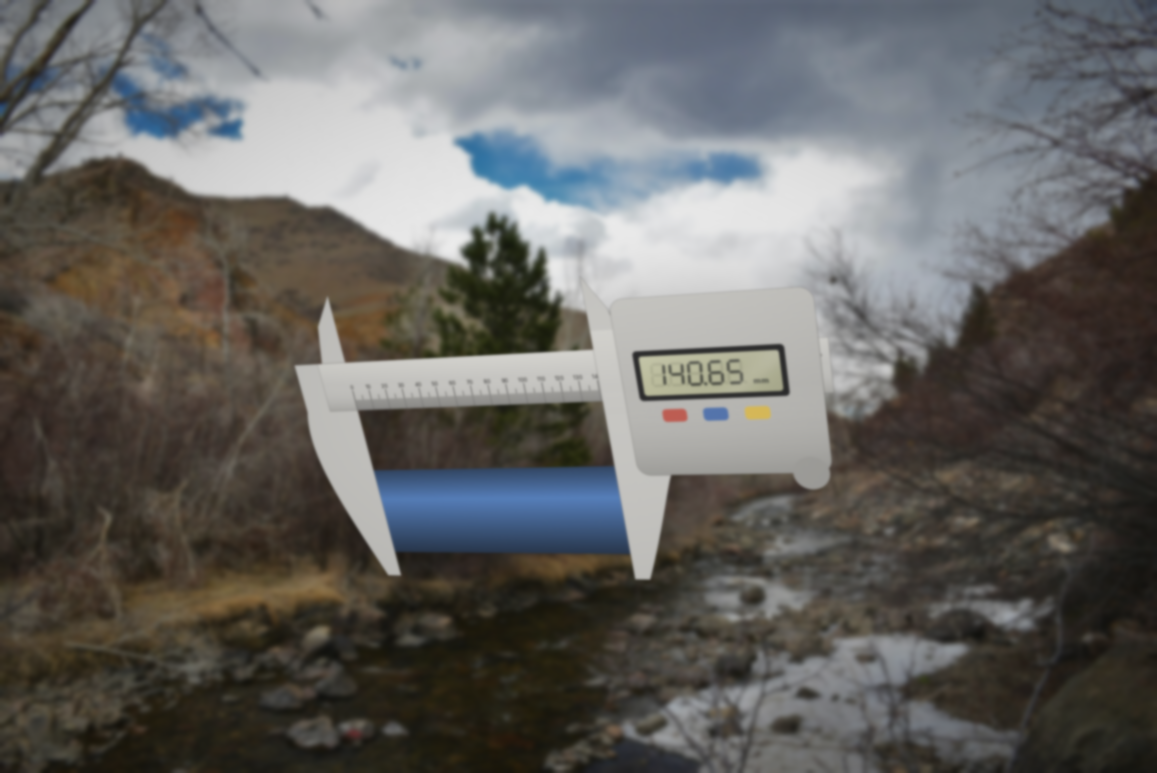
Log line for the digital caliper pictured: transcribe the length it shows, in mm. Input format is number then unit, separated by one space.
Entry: 140.65 mm
